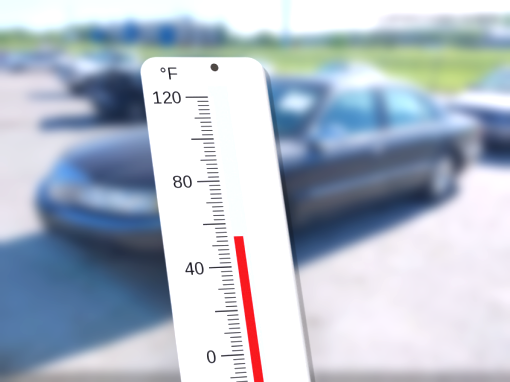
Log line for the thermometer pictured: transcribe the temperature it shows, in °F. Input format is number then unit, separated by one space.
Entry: 54 °F
